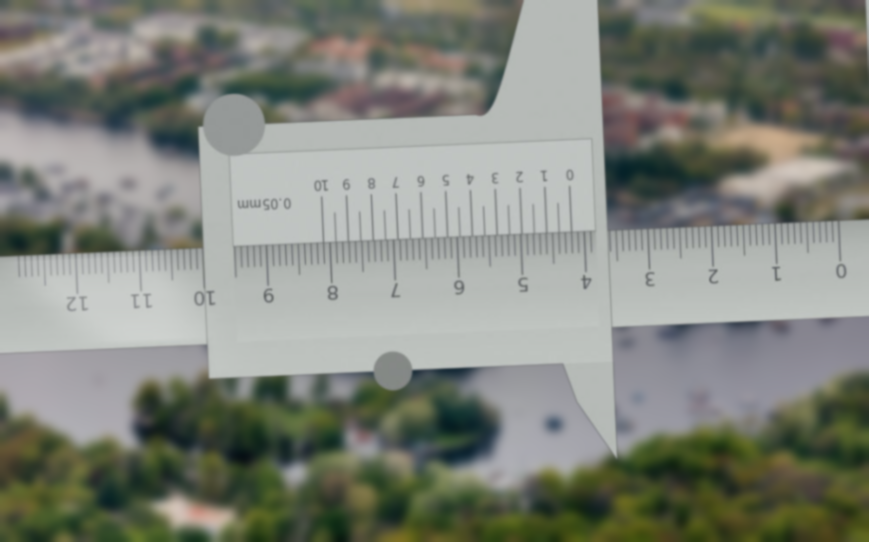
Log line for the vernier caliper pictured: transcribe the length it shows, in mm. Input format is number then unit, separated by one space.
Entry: 42.0 mm
